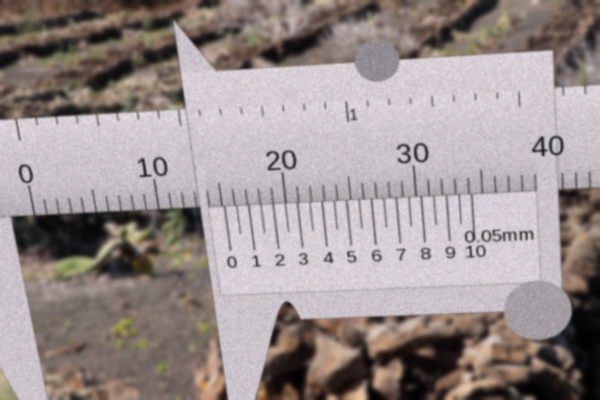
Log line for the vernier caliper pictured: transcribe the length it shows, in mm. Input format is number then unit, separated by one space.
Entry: 15.2 mm
